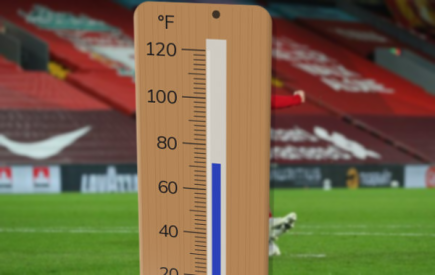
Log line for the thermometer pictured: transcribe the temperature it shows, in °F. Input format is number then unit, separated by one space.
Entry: 72 °F
